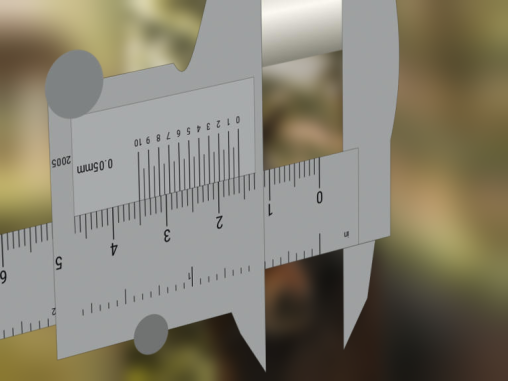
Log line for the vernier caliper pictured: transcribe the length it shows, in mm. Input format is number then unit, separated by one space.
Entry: 16.0 mm
